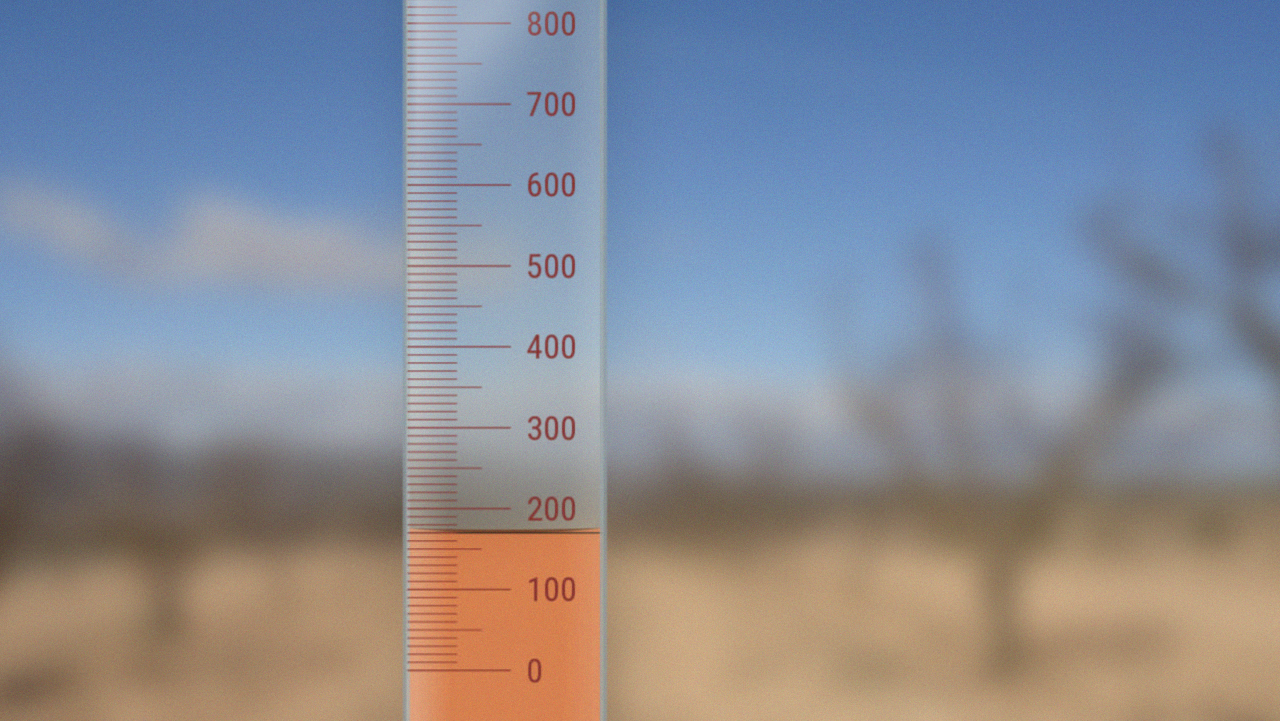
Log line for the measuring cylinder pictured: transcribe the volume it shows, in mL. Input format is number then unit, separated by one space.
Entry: 170 mL
